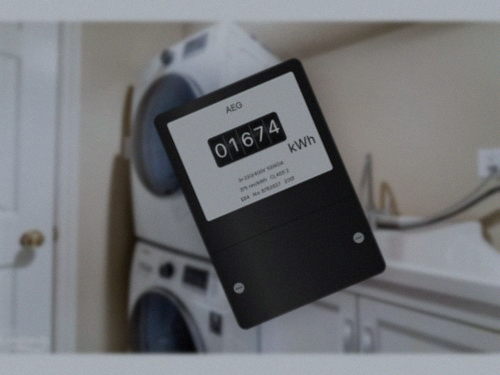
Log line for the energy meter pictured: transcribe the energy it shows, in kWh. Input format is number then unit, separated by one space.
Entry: 1674 kWh
